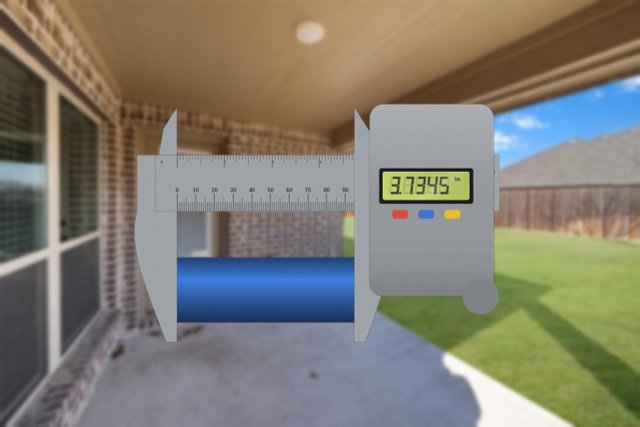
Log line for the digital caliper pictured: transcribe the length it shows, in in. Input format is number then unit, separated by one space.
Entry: 3.7345 in
